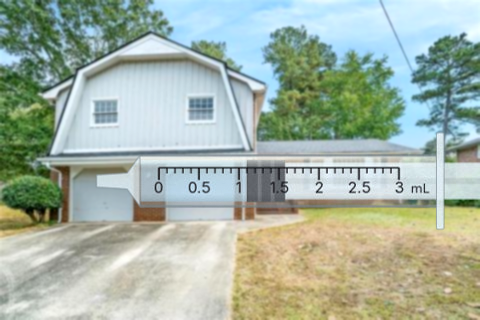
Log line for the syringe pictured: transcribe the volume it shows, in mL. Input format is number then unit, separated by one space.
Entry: 1.1 mL
